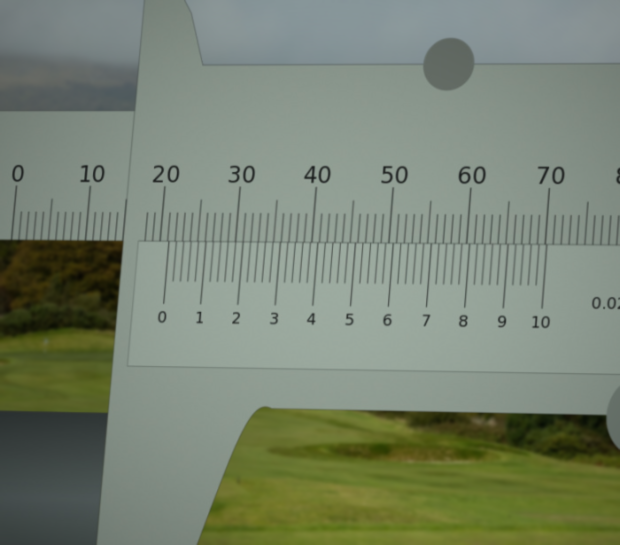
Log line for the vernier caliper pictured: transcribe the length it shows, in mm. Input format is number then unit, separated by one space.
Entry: 21.2 mm
